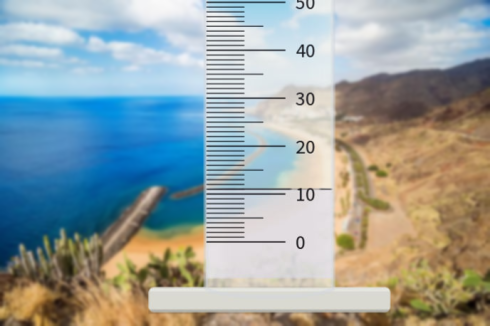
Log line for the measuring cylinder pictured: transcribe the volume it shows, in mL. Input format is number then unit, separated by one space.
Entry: 11 mL
